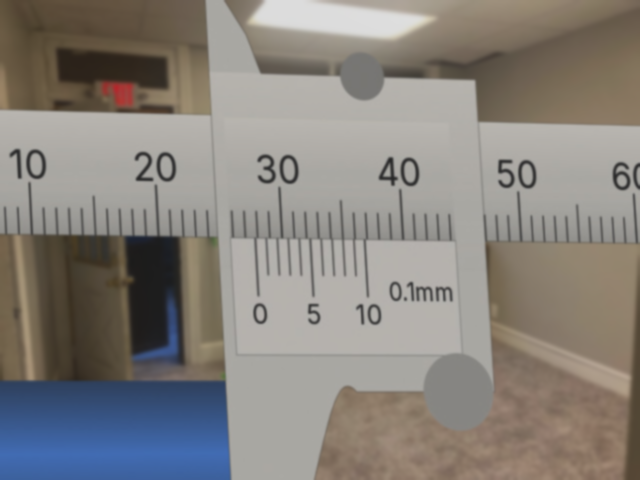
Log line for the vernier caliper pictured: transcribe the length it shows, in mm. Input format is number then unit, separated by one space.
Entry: 27.8 mm
